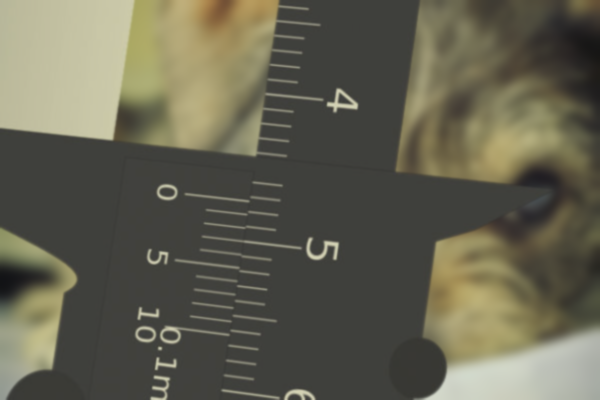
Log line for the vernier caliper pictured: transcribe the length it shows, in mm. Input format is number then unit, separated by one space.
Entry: 47.3 mm
